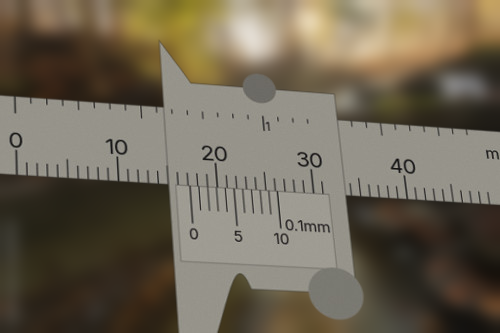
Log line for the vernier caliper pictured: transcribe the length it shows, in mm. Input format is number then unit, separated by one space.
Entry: 17.2 mm
